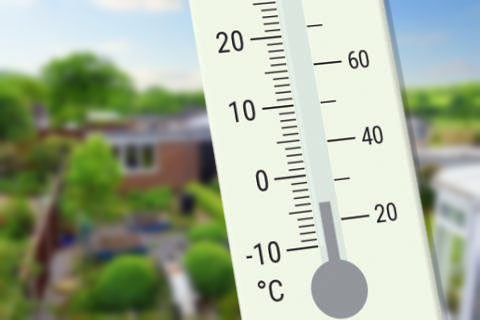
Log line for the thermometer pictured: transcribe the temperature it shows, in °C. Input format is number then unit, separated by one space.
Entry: -4 °C
